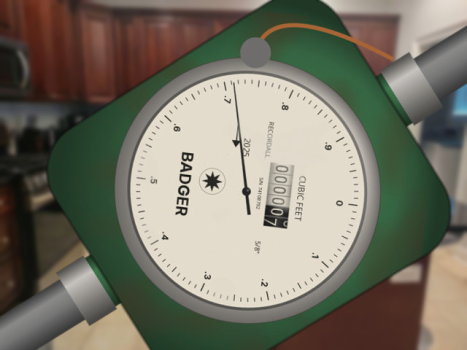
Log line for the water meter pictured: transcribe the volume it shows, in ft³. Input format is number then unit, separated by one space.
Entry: 6.71 ft³
